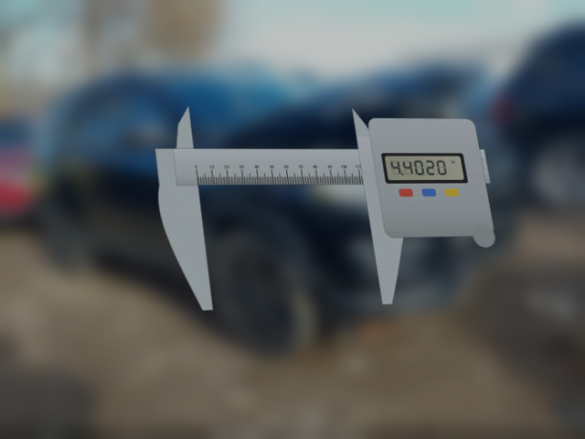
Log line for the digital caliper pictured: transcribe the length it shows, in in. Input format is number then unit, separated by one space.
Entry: 4.4020 in
